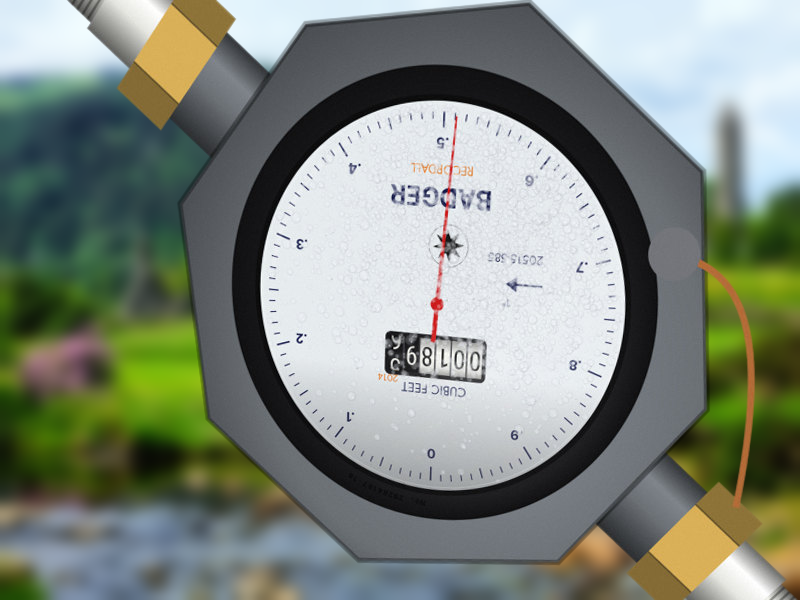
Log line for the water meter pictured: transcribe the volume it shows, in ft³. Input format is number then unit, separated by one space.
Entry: 1895.51 ft³
